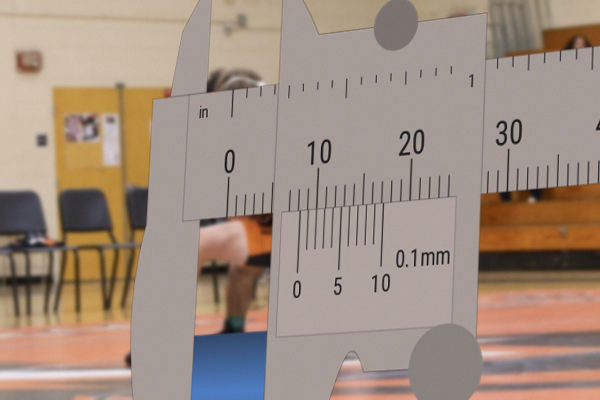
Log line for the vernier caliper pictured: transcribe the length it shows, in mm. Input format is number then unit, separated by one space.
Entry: 8.2 mm
